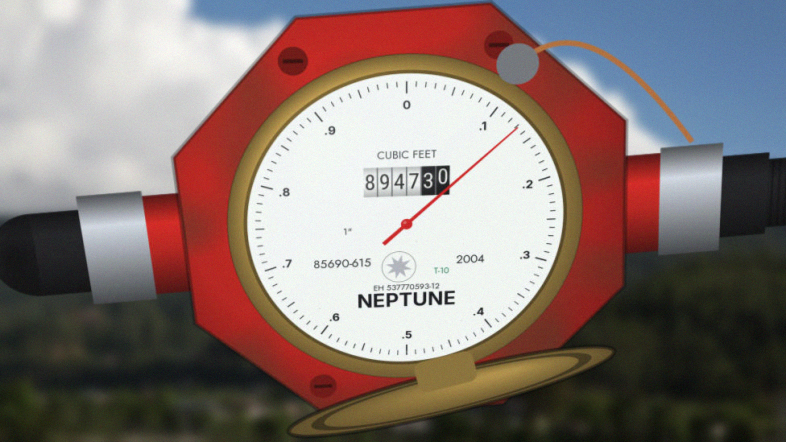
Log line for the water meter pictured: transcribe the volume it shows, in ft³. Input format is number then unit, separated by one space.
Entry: 894730.13 ft³
